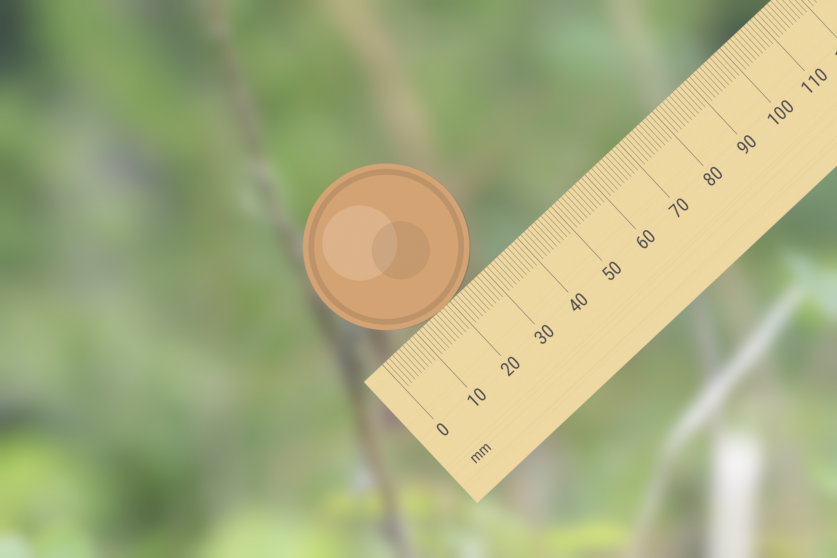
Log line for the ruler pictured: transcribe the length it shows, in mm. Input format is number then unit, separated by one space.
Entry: 36 mm
